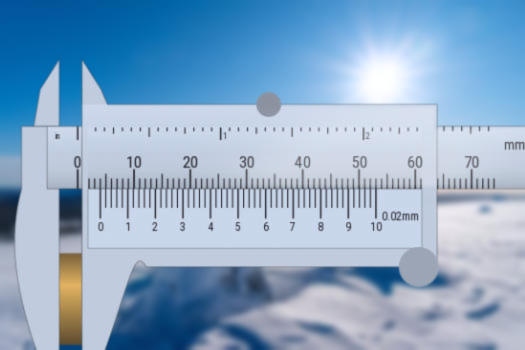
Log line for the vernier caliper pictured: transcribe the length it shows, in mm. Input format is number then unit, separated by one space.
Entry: 4.0 mm
